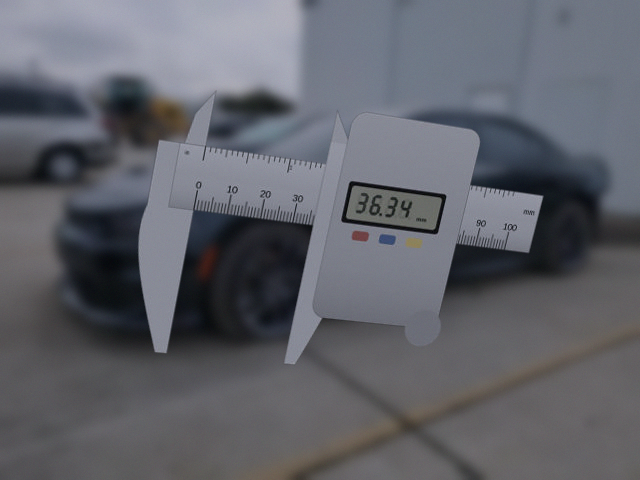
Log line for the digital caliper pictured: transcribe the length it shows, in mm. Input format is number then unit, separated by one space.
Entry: 36.34 mm
